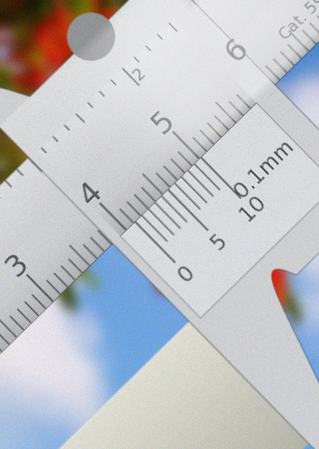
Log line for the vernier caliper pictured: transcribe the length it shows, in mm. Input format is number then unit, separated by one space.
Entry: 41.2 mm
